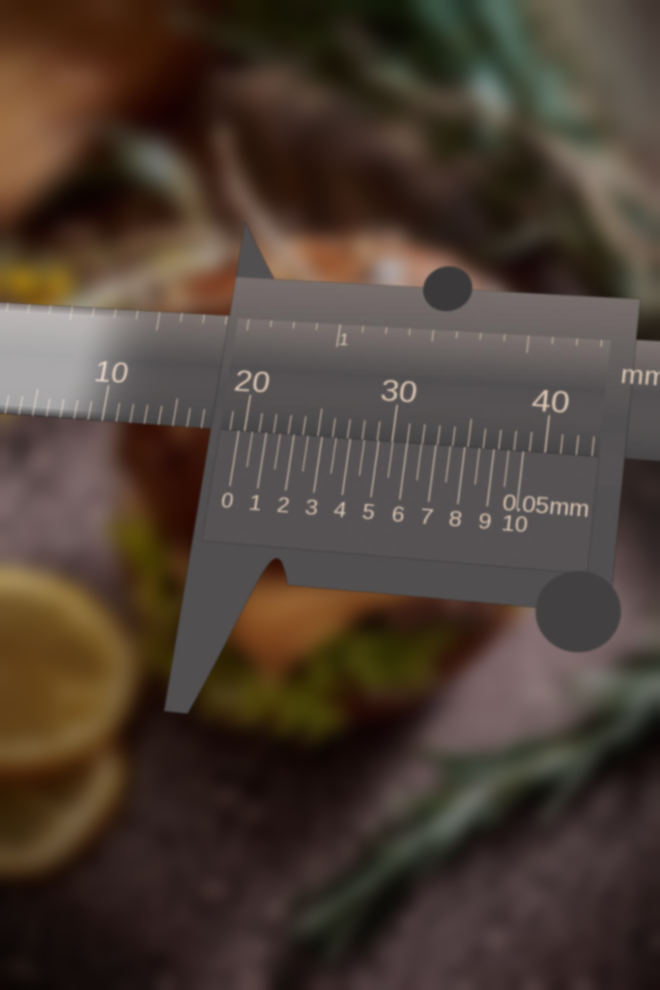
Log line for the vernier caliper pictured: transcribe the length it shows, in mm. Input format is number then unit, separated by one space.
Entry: 19.6 mm
